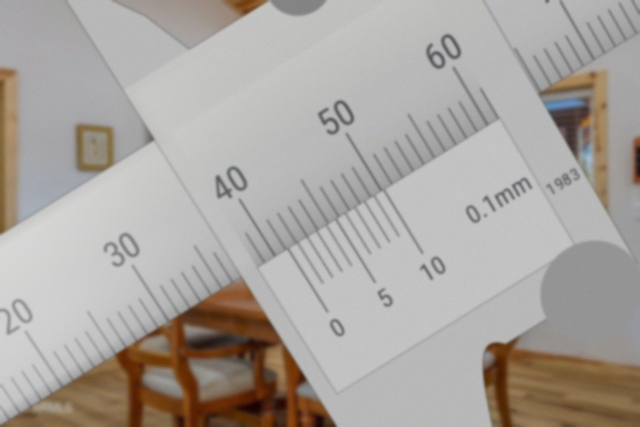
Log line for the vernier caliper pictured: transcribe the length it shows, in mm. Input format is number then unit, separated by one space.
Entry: 41.2 mm
